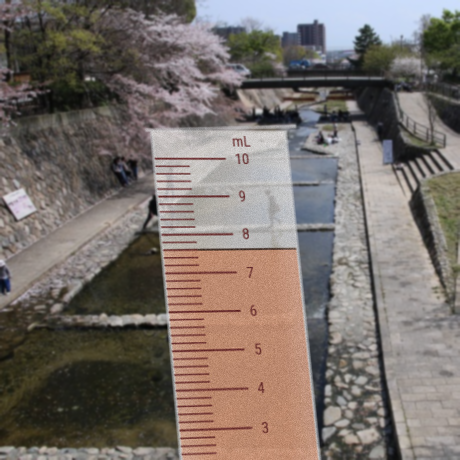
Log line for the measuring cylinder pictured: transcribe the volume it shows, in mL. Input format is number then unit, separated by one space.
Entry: 7.6 mL
